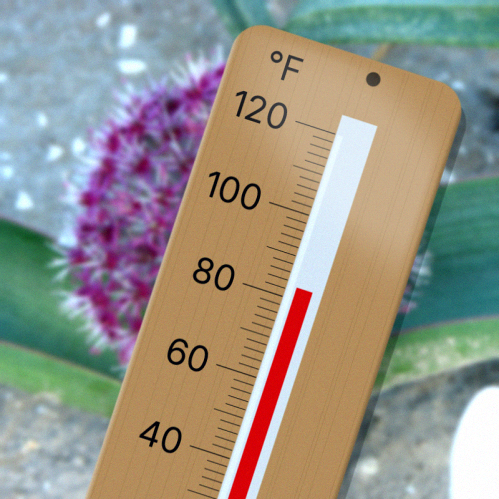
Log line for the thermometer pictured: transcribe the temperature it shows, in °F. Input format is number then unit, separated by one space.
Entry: 83 °F
